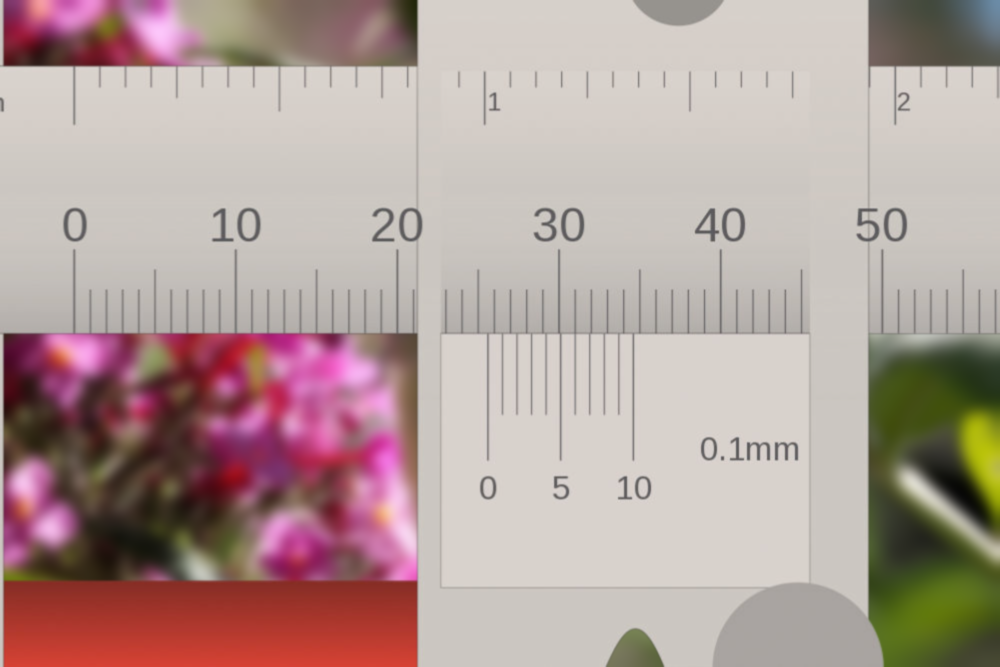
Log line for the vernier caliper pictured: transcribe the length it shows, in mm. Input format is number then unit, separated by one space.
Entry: 25.6 mm
